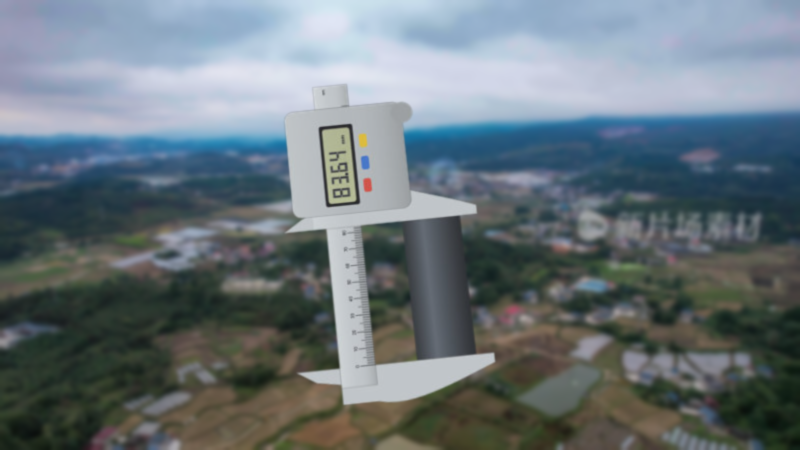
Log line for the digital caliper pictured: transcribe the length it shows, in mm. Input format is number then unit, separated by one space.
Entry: 83.64 mm
